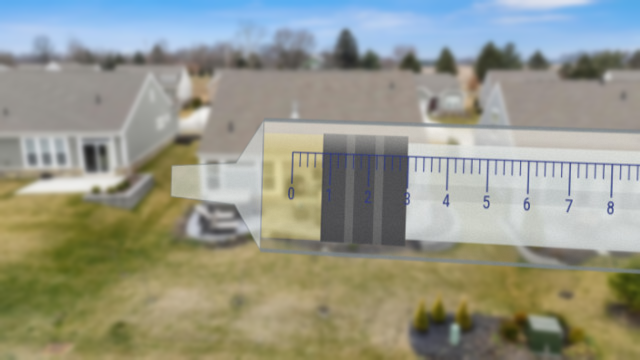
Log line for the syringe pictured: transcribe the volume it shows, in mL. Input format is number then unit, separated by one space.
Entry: 0.8 mL
